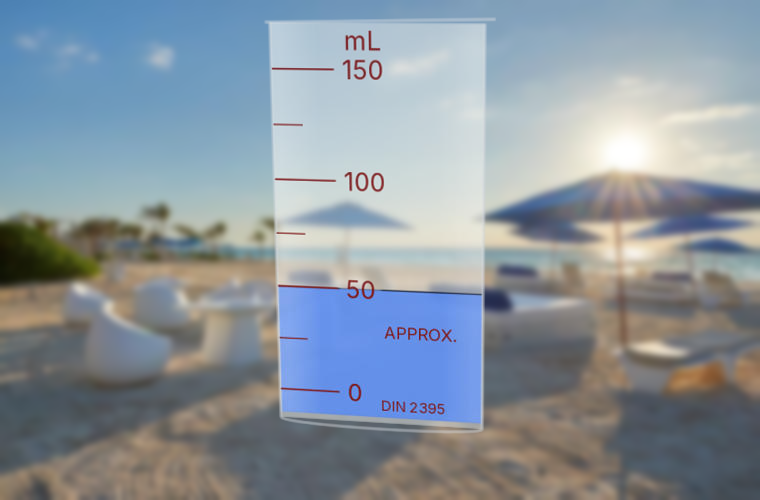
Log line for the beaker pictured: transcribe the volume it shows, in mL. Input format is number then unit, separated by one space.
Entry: 50 mL
